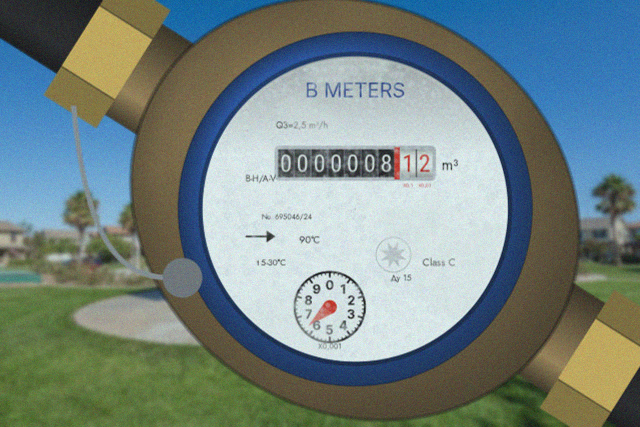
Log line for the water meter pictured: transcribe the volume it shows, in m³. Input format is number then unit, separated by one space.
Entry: 8.126 m³
